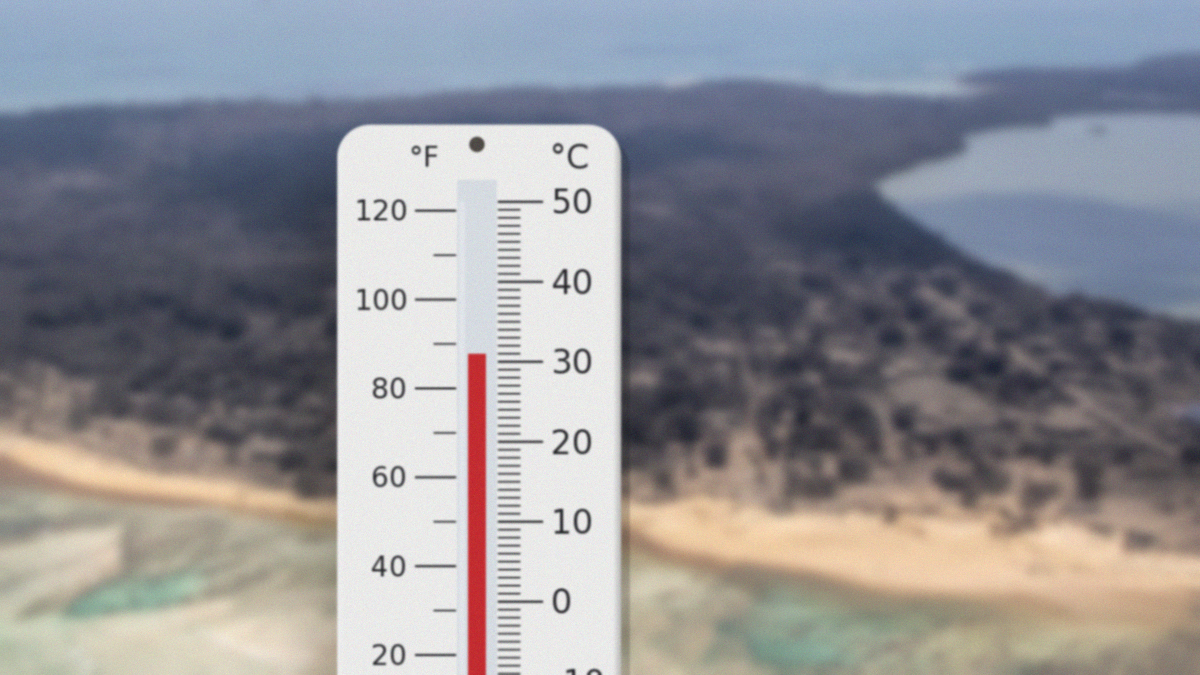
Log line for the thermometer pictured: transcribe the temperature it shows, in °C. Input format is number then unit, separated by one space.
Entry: 31 °C
